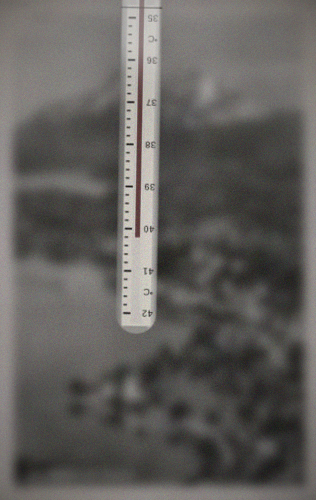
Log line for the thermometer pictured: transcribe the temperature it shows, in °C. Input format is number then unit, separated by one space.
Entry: 40.2 °C
